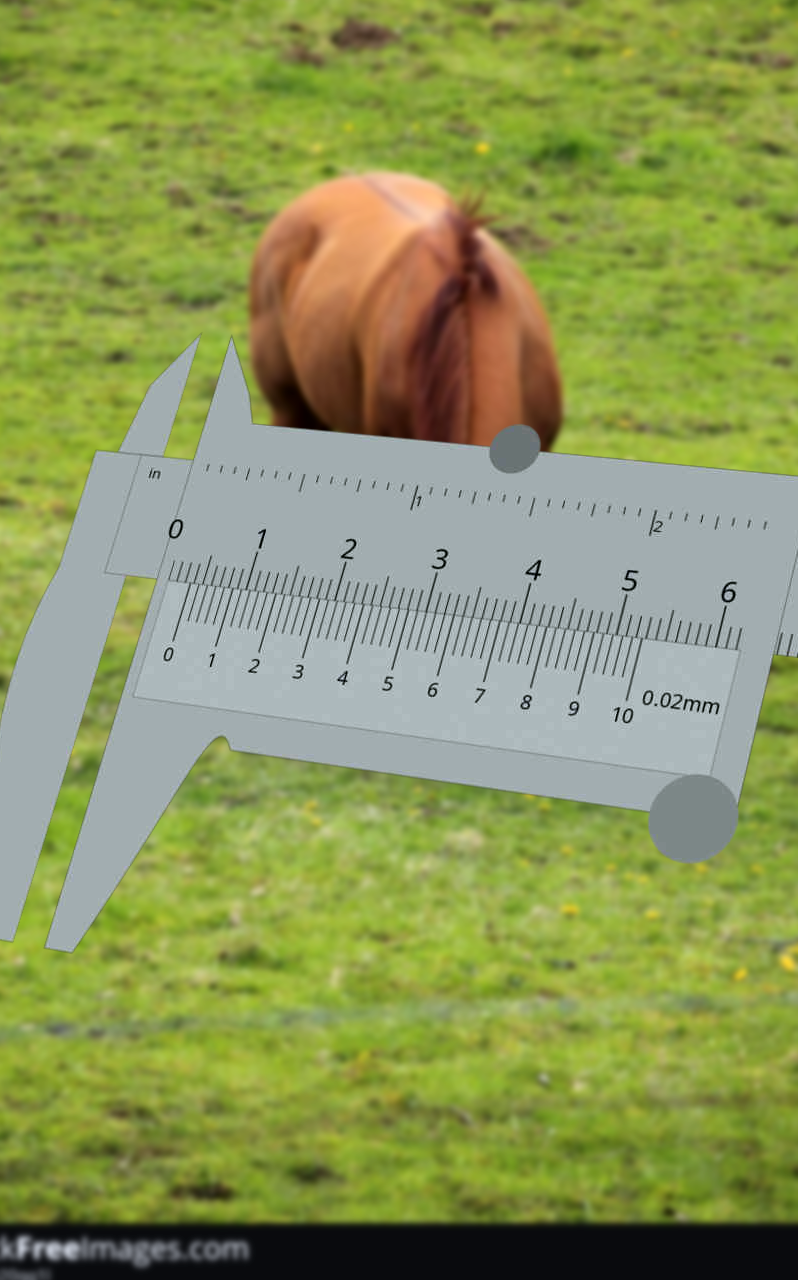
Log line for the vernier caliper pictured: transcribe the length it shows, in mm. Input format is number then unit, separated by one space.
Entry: 3.6 mm
